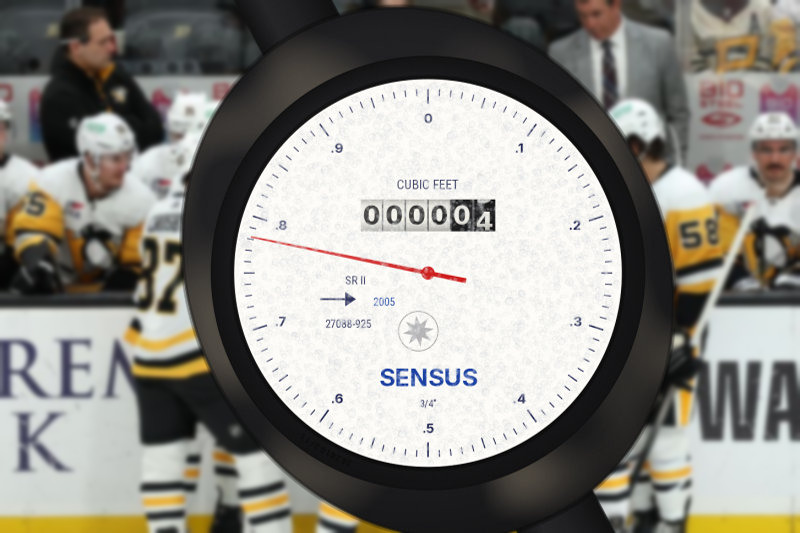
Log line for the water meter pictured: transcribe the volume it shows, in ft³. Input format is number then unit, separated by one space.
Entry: 3.78 ft³
